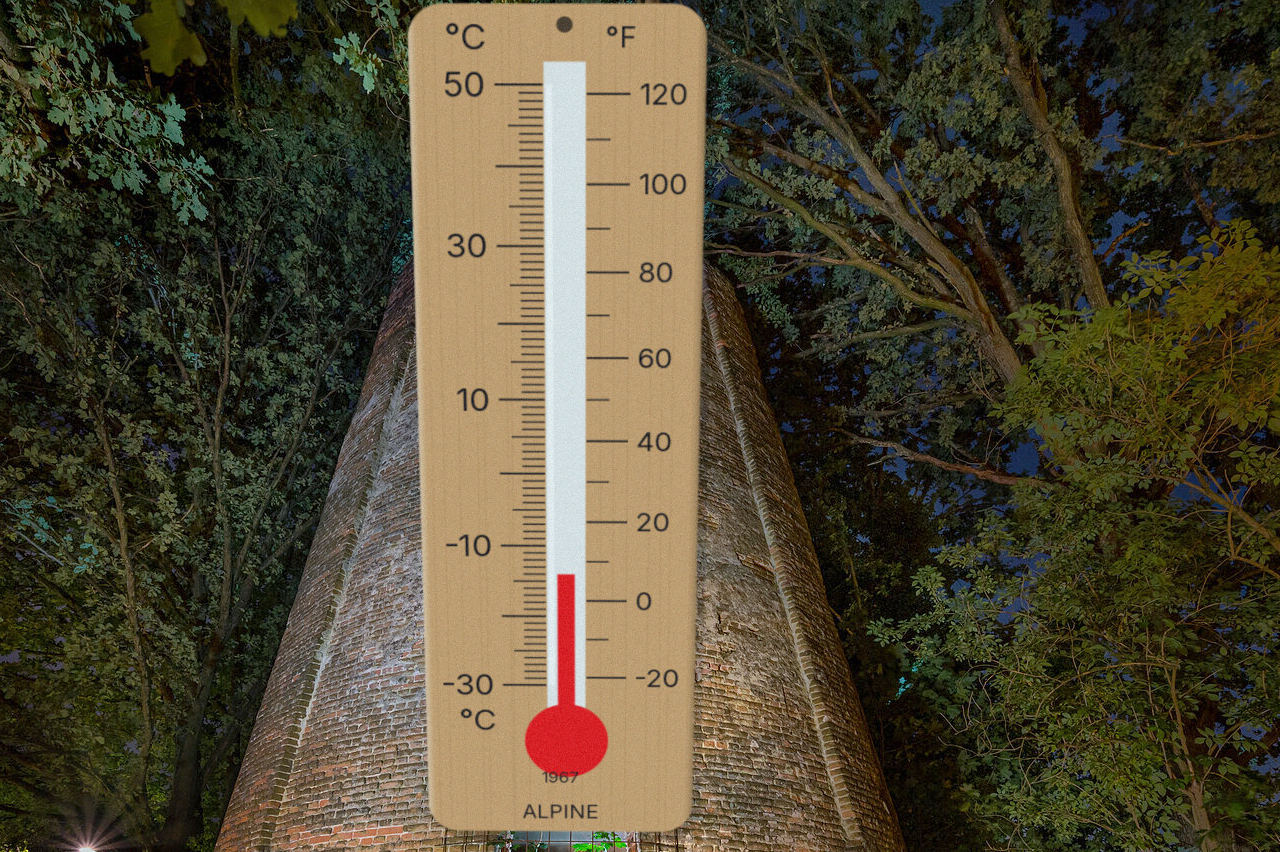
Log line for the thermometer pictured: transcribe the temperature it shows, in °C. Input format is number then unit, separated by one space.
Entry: -14 °C
